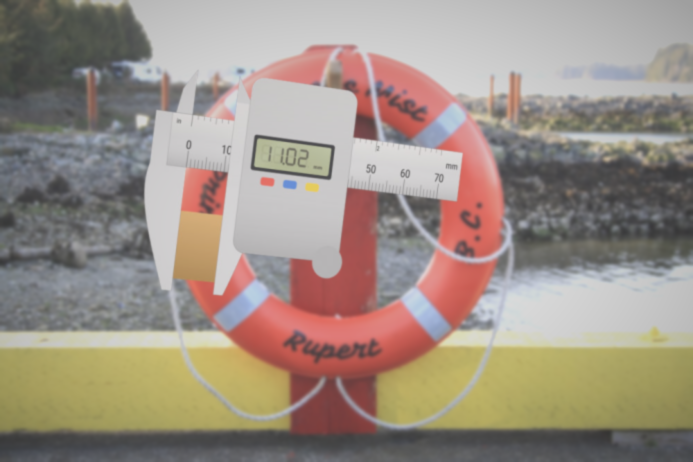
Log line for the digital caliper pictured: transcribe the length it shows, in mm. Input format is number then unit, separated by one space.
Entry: 11.02 mm
